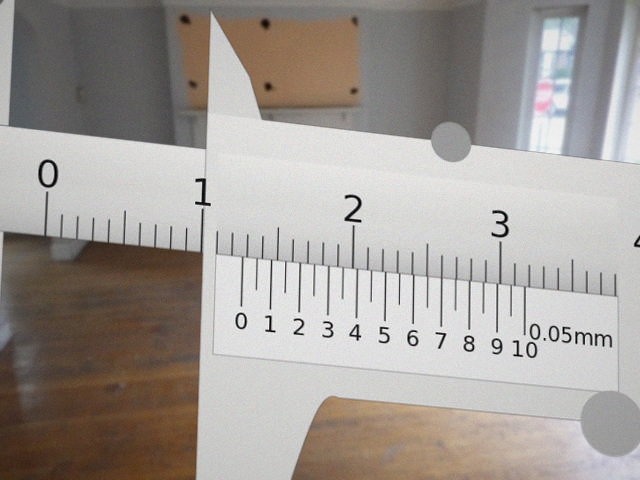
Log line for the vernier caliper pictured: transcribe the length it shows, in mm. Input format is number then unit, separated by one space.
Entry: 12.7 mm
